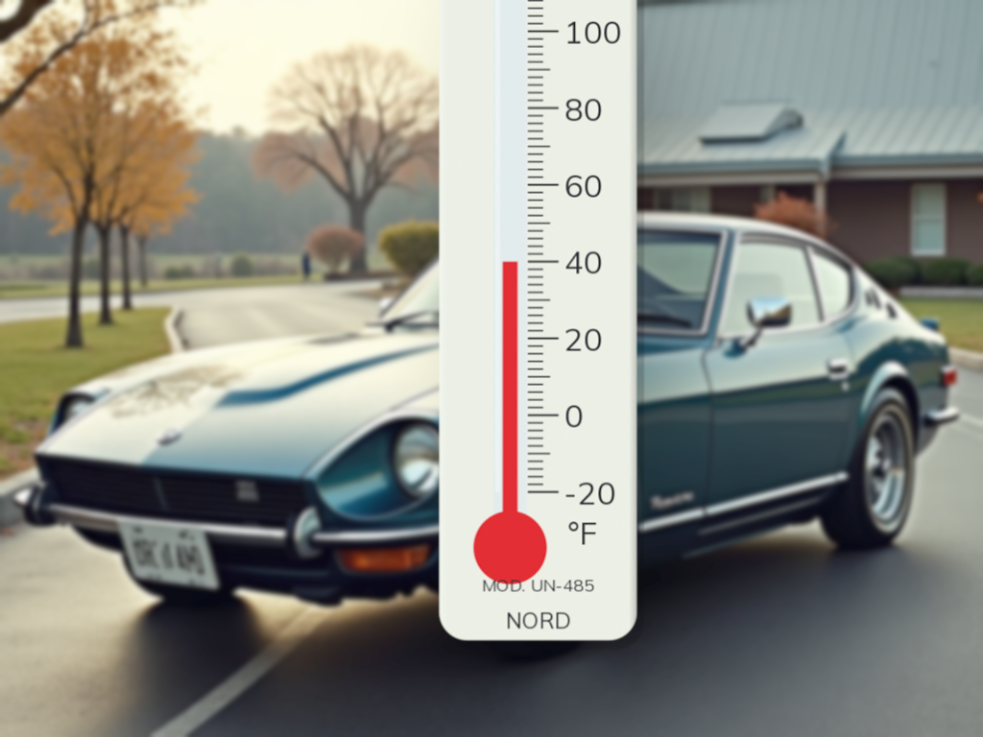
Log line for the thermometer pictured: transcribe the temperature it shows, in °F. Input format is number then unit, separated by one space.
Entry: 40 °F
